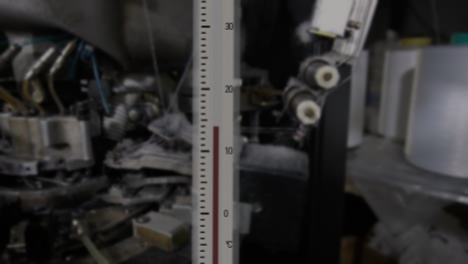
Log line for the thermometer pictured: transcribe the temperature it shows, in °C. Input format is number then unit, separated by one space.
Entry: 14 °C
